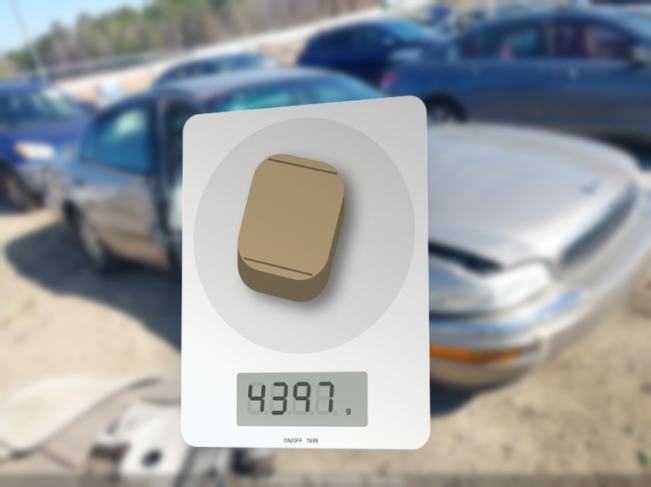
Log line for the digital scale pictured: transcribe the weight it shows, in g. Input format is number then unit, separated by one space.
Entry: 4397 g
